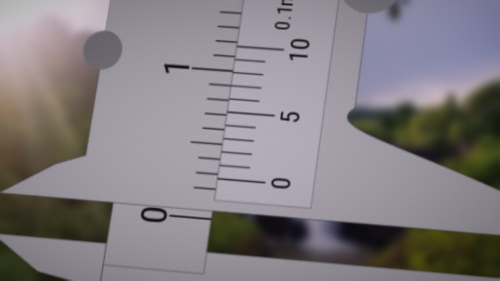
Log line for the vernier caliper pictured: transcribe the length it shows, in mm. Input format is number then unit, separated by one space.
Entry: 2.7 mm
